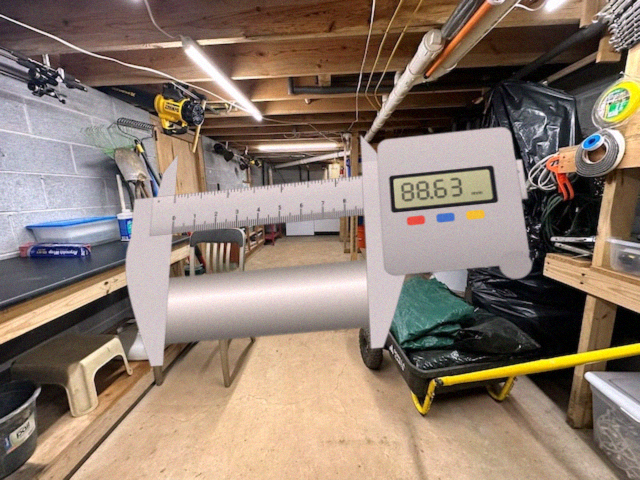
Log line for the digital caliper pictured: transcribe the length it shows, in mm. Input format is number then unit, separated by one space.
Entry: 88.63 mm
